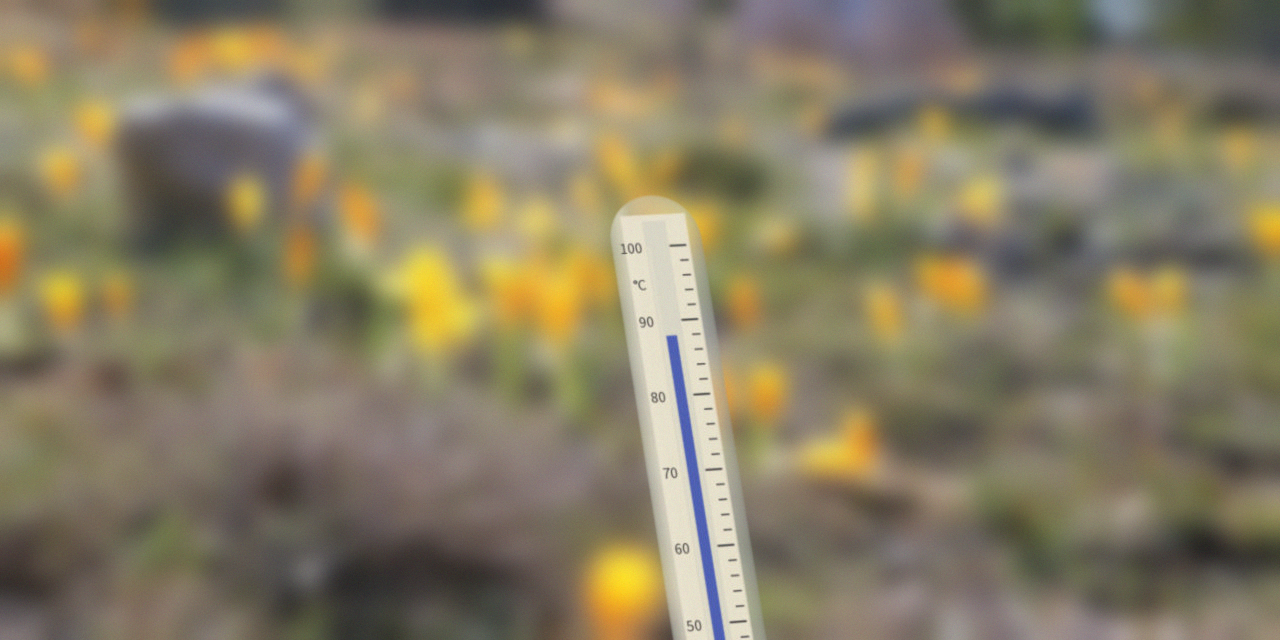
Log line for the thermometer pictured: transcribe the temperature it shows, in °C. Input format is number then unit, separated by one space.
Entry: 88 °C
